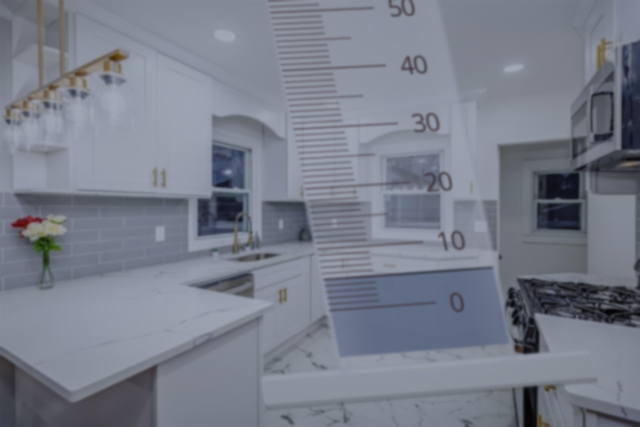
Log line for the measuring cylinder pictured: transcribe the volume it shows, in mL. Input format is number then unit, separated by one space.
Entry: 5 mL
